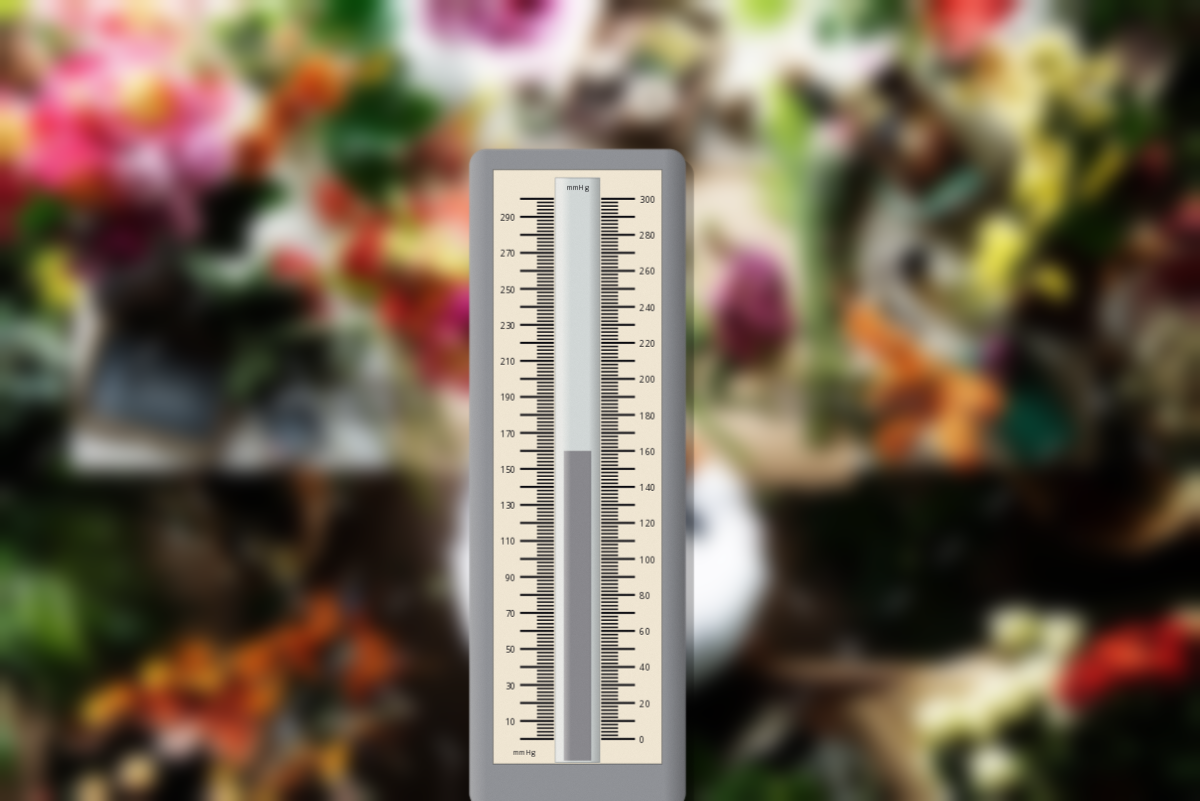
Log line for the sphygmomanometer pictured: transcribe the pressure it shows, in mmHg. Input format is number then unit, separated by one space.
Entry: 160 mmHg
